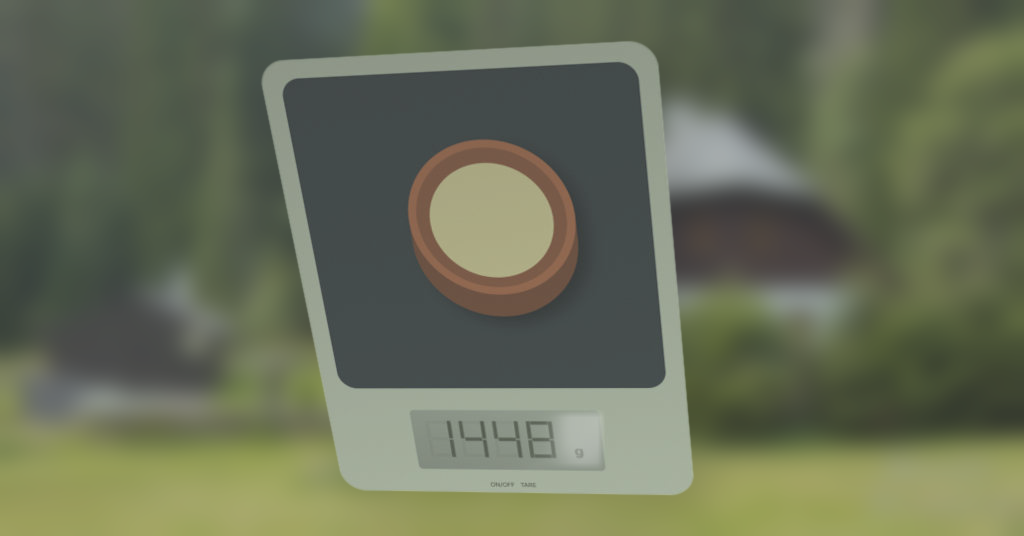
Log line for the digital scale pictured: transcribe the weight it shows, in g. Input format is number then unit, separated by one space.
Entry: 1448 g
